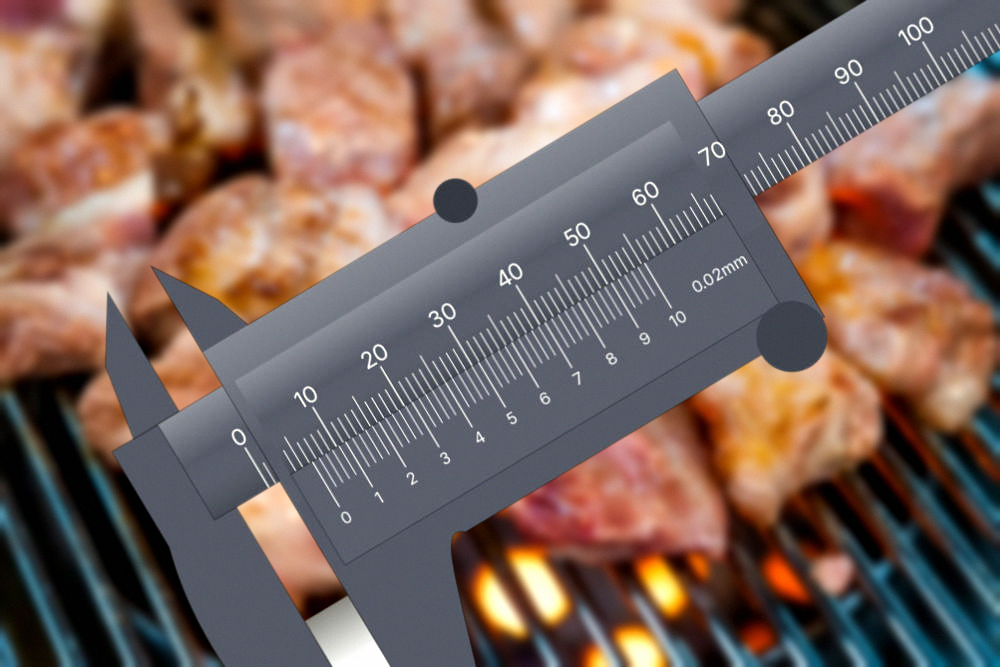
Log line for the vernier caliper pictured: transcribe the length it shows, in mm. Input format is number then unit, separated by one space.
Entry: 6.4 mm
